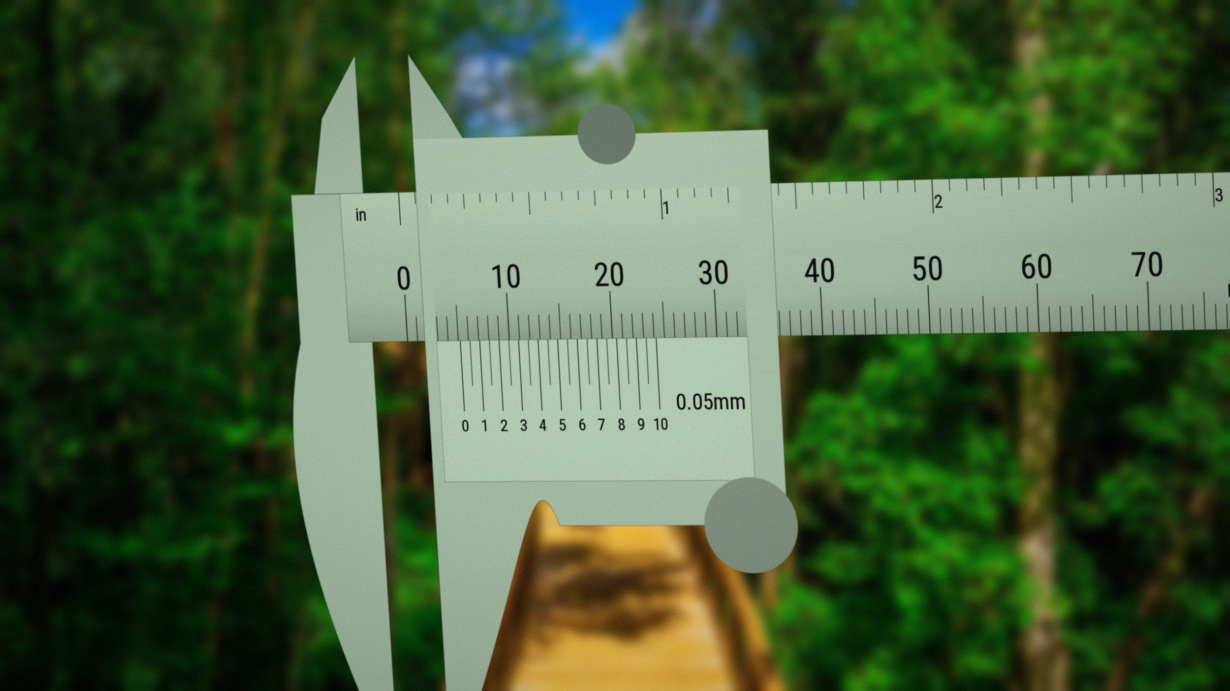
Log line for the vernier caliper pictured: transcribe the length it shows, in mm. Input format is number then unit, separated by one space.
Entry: 5.2 mm
